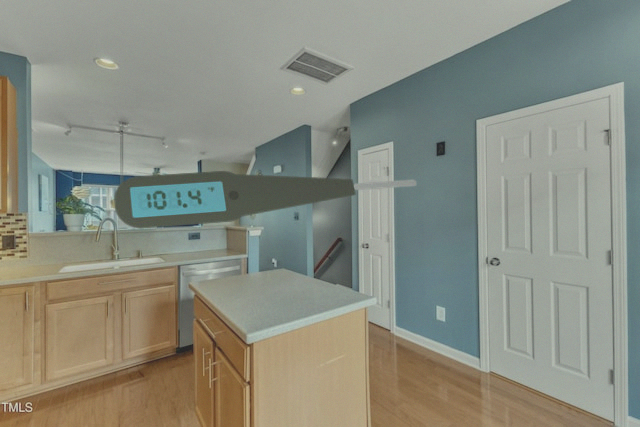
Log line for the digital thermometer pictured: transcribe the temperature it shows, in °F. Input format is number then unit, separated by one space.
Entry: 101.4 °F
